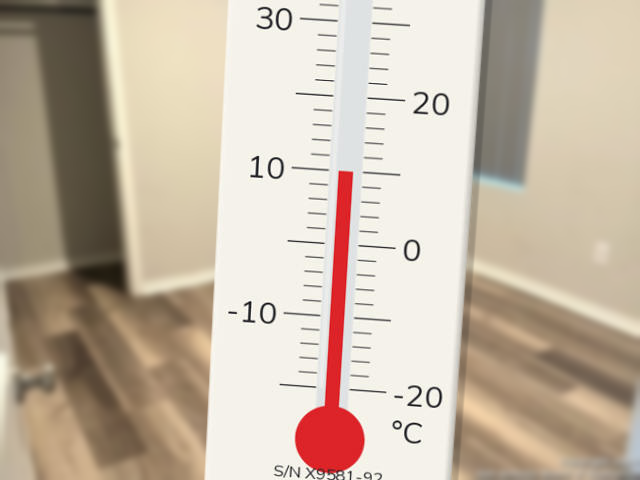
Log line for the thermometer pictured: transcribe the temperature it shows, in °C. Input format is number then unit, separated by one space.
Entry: 10 °C
